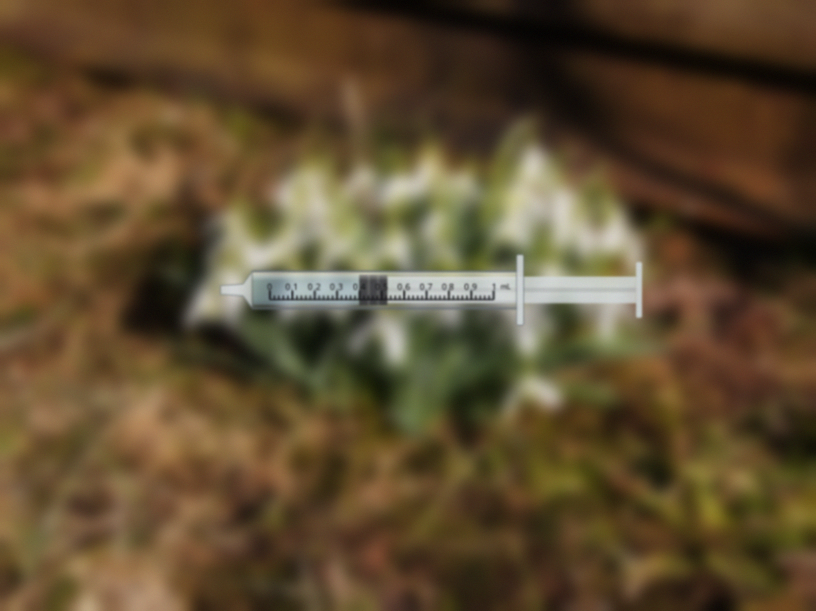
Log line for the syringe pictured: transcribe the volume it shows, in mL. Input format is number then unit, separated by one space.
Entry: 0.4 mL
